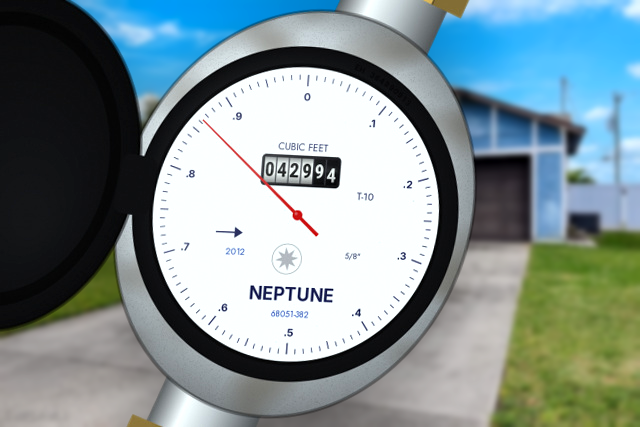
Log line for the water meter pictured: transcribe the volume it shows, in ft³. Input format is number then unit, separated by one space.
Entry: 42993.86 ft³
